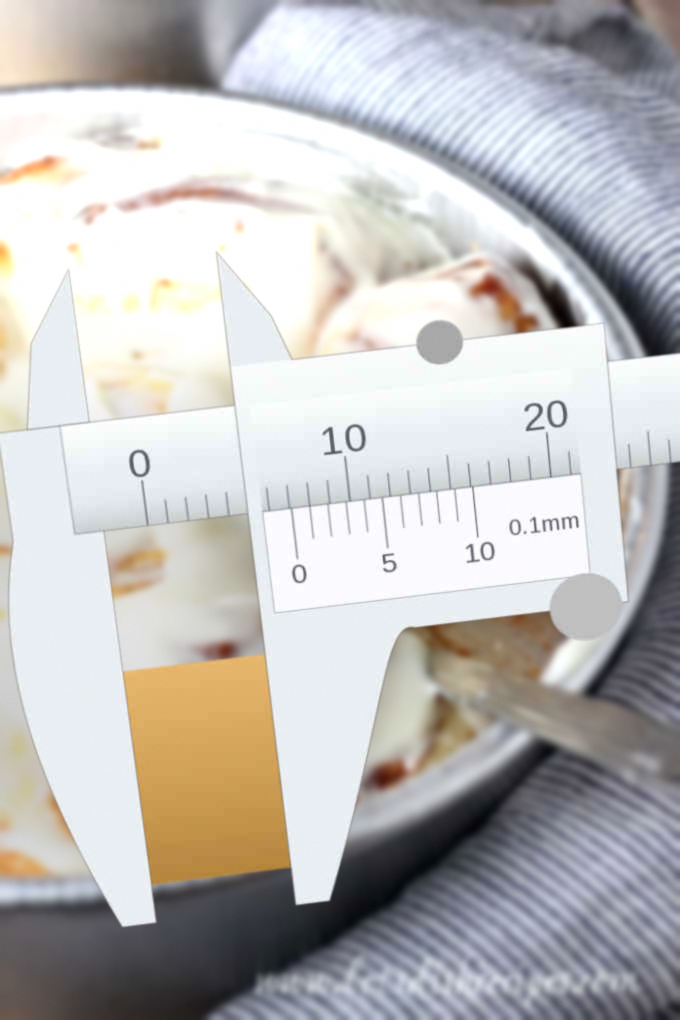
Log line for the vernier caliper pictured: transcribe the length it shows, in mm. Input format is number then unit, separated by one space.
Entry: 7.1 mm
